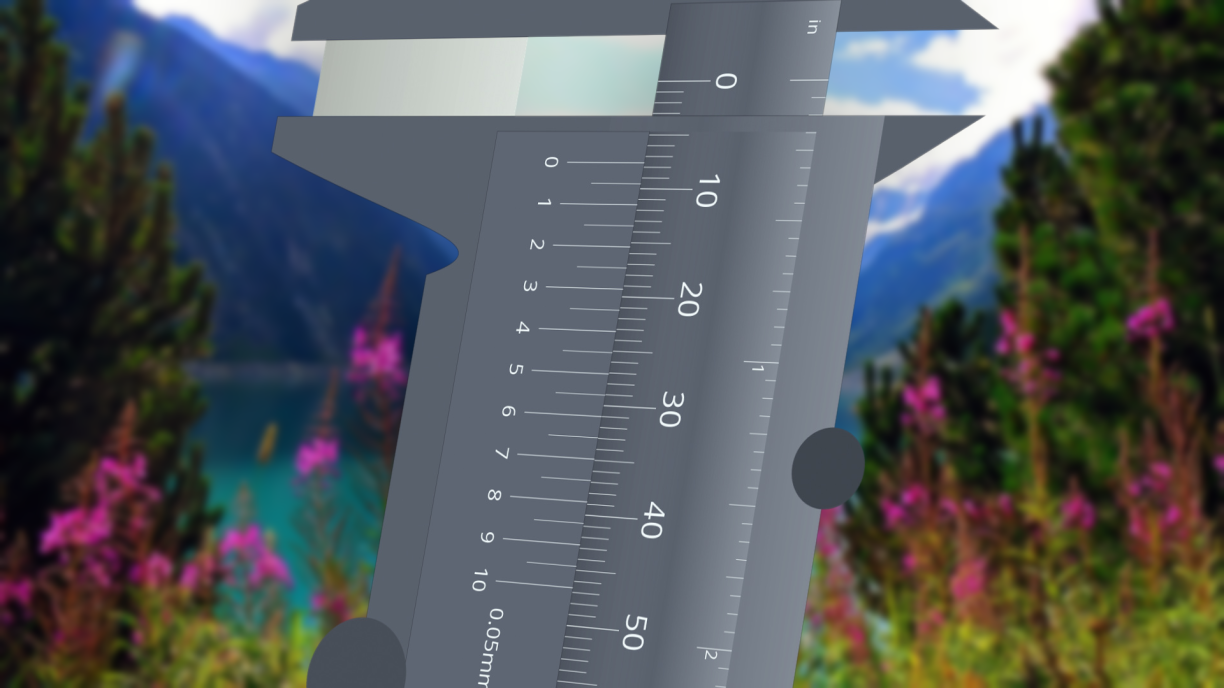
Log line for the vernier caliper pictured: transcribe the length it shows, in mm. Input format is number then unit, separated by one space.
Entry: 7.6 mm
